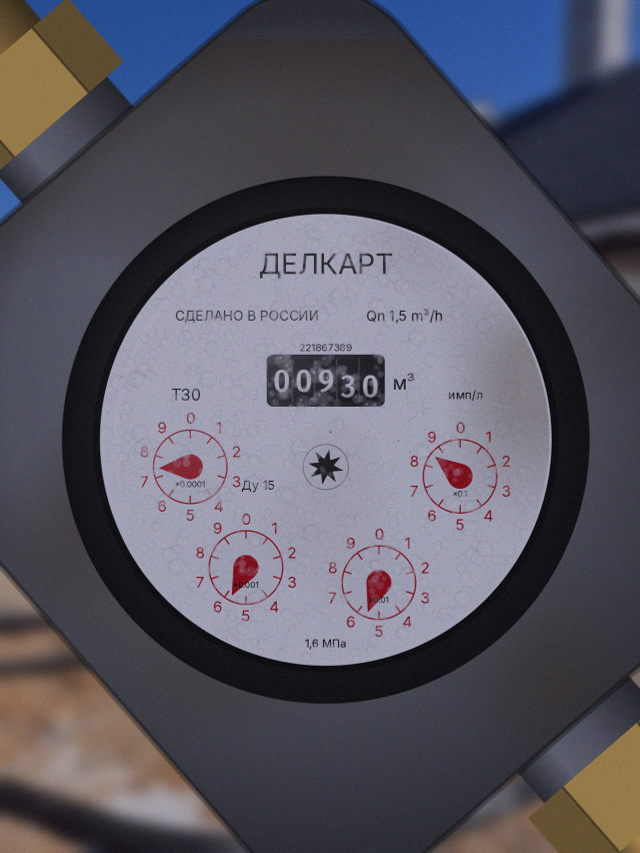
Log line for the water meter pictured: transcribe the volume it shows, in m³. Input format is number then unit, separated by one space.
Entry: 929.8557 m³
